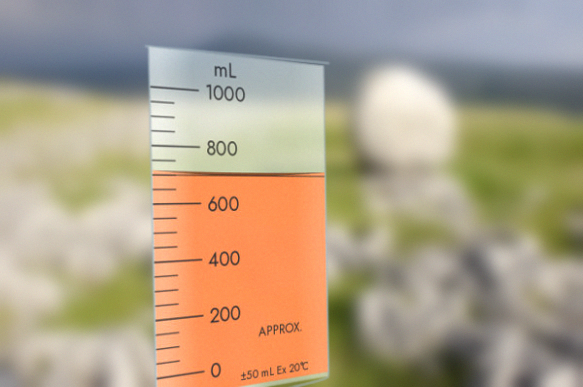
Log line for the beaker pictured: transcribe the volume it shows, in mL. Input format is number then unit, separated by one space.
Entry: 700 mL
